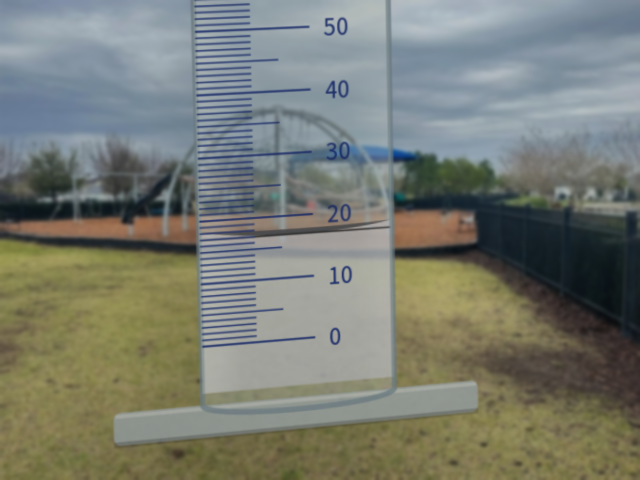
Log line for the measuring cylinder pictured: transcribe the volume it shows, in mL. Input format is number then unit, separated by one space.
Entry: 17 mL
